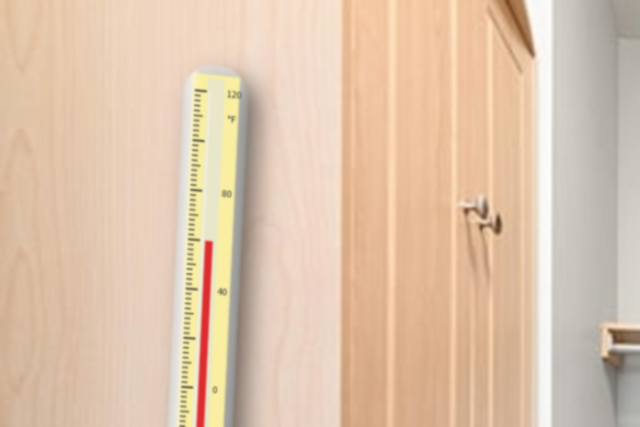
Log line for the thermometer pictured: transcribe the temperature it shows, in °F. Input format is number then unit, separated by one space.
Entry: 60 °F
